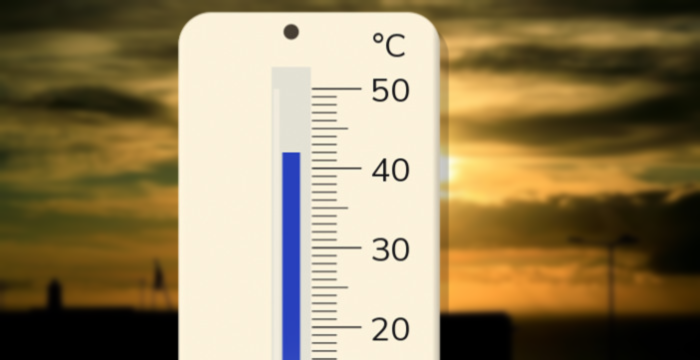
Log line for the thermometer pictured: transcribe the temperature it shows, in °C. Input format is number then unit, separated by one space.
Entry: 42 °C
